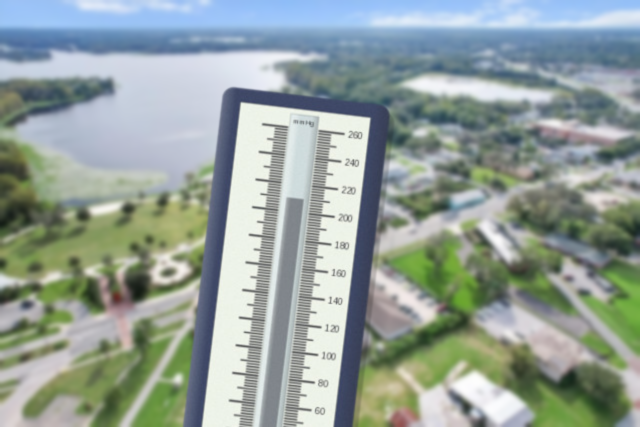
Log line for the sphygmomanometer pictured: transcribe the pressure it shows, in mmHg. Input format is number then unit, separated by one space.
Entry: 210 mmHg
